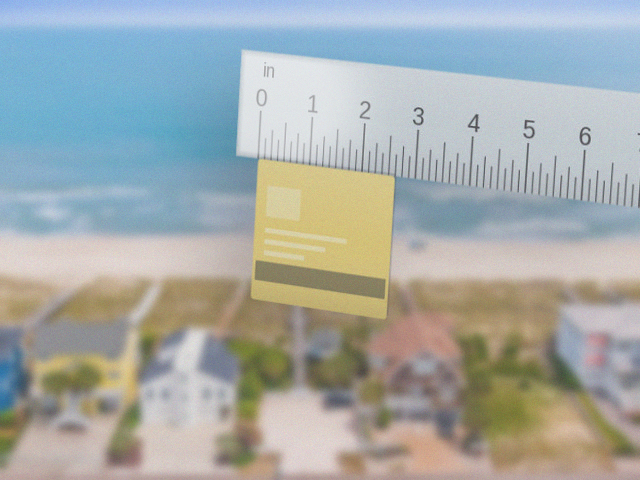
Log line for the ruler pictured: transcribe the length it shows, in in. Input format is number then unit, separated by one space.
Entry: 2.625 in
